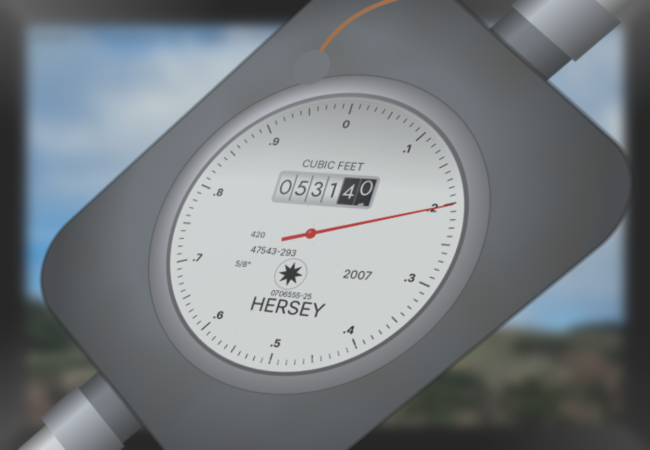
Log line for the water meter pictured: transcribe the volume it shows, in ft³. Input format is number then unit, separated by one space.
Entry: 53140.20 ft³
